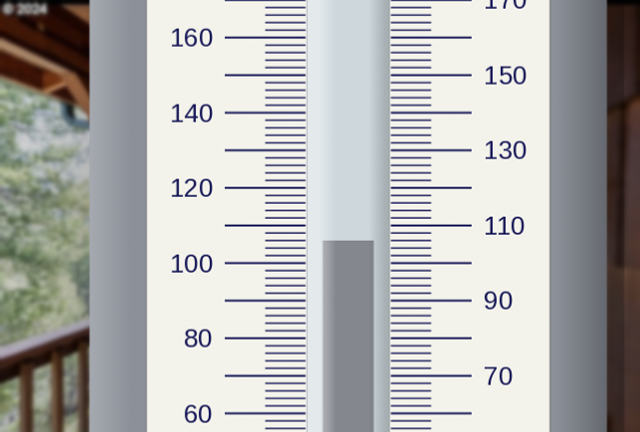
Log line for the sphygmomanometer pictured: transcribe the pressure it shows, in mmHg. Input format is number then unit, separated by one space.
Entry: 106 mmHg
